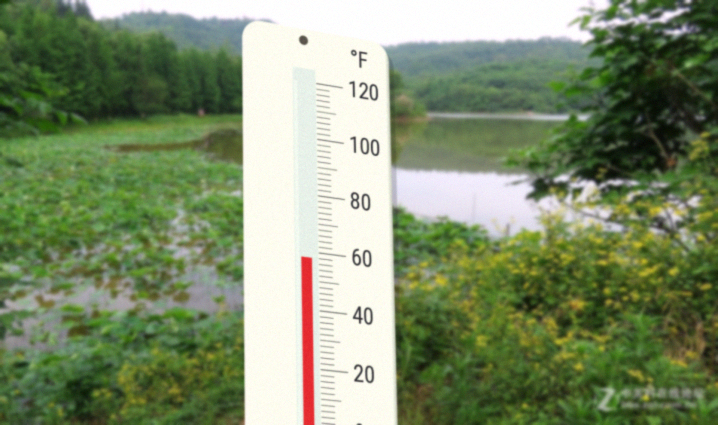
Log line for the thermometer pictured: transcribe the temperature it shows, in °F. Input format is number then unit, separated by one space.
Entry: 58 °F
